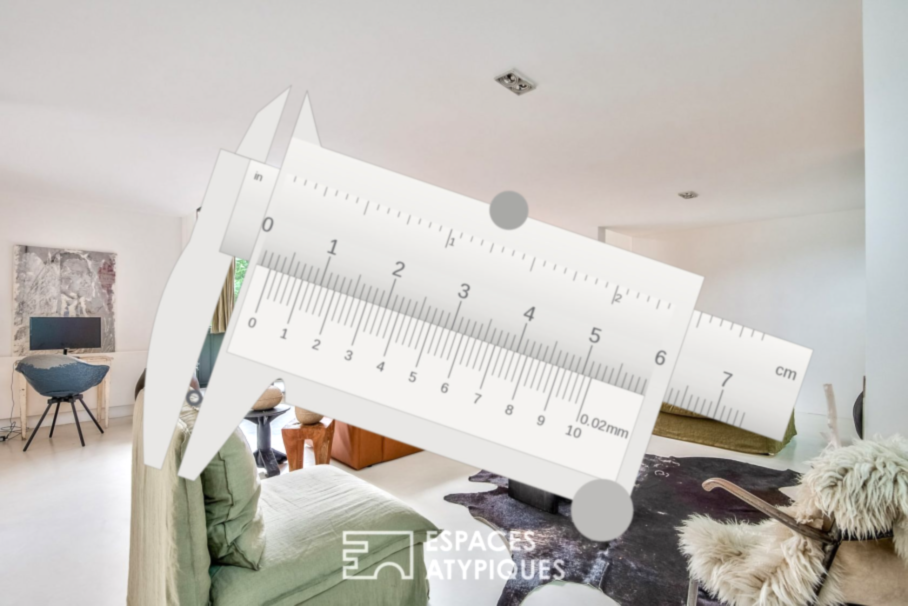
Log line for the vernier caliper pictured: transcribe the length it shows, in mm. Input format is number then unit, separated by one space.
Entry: 2.4 mm
